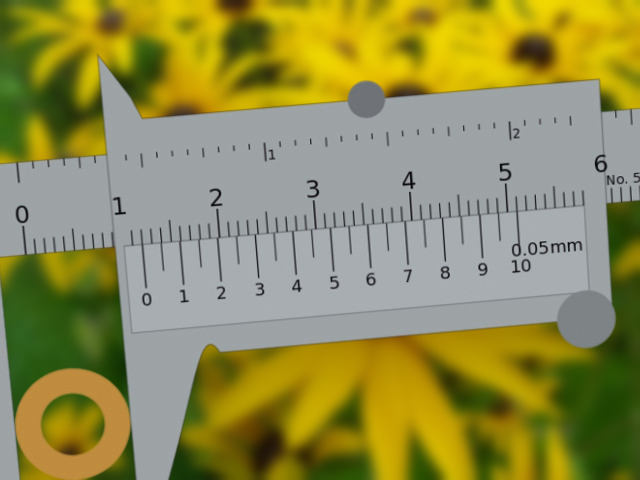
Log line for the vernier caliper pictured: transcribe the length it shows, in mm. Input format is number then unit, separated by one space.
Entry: 12.0 mm
